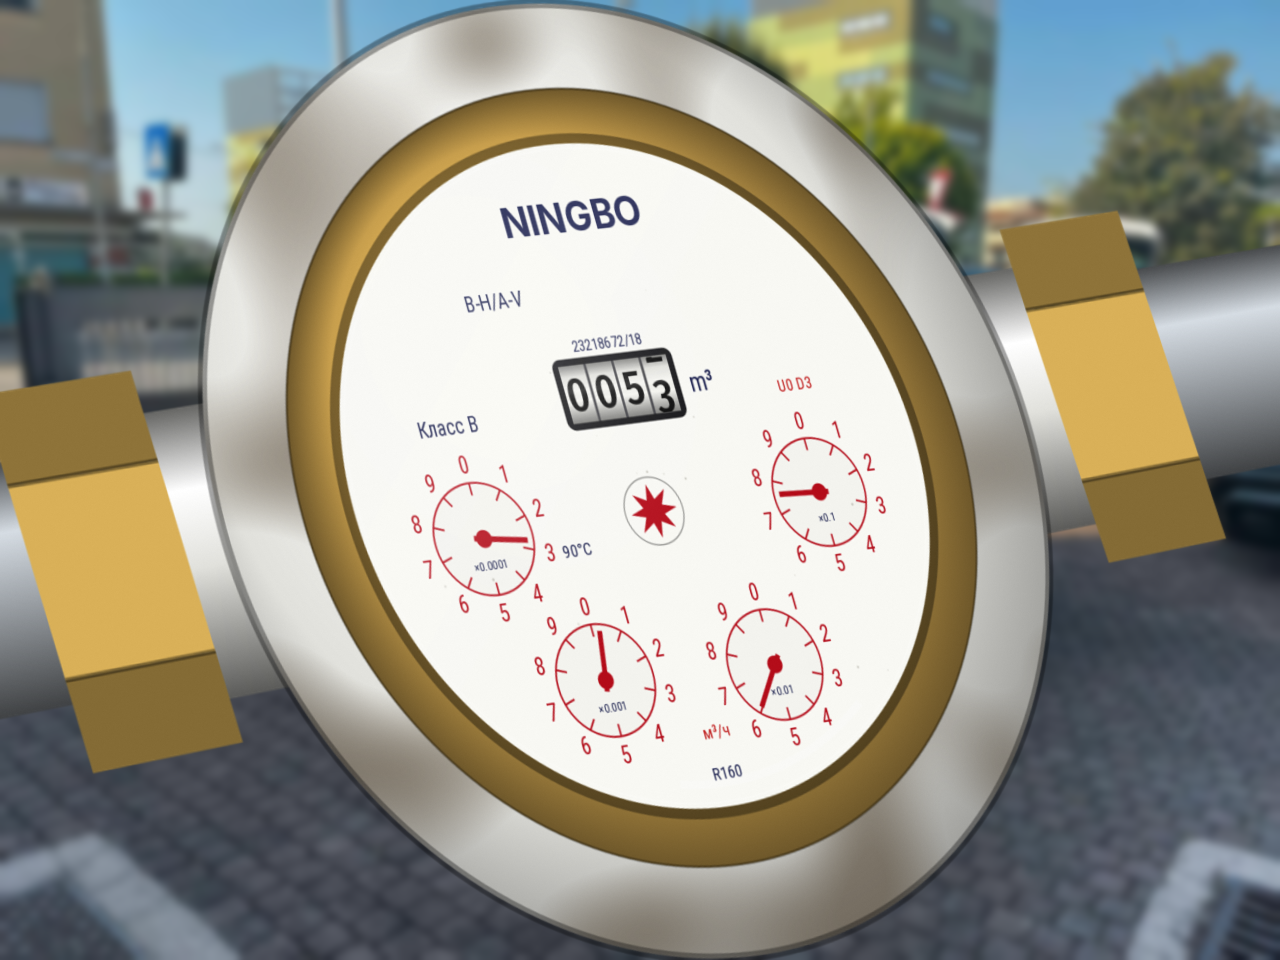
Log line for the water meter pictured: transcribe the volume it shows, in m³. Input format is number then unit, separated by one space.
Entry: 52.7602 m³
